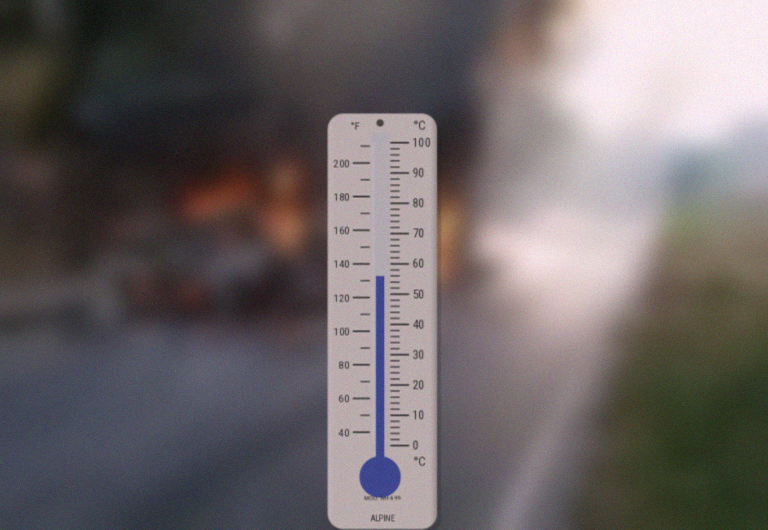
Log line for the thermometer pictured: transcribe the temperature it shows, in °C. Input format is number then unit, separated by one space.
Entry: 56 °C
